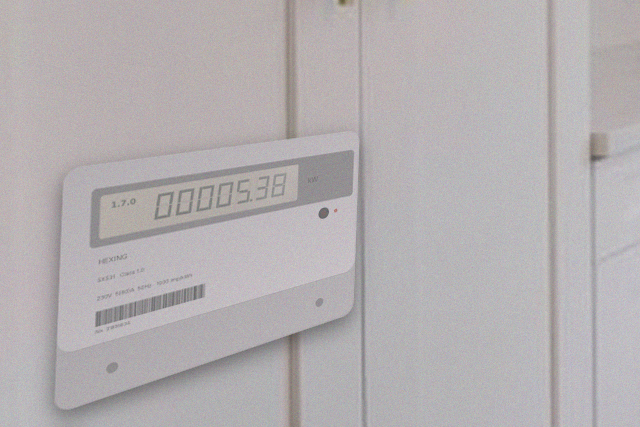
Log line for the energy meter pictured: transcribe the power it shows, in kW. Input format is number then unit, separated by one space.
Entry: 5.38 kW
